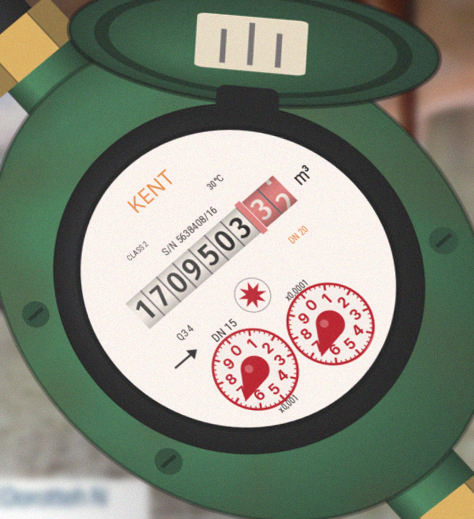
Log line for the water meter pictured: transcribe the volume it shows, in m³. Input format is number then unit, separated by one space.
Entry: 1709503.3166 m³
